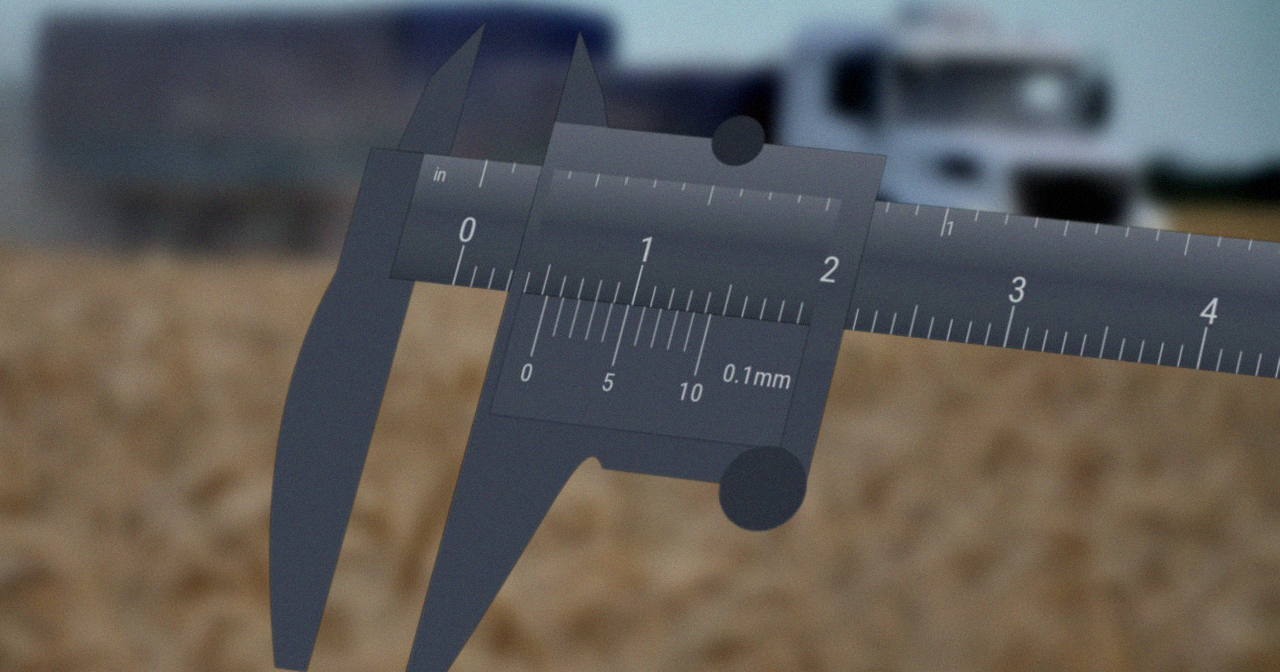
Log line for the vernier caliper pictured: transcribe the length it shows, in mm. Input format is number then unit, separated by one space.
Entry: 5.3 mm
